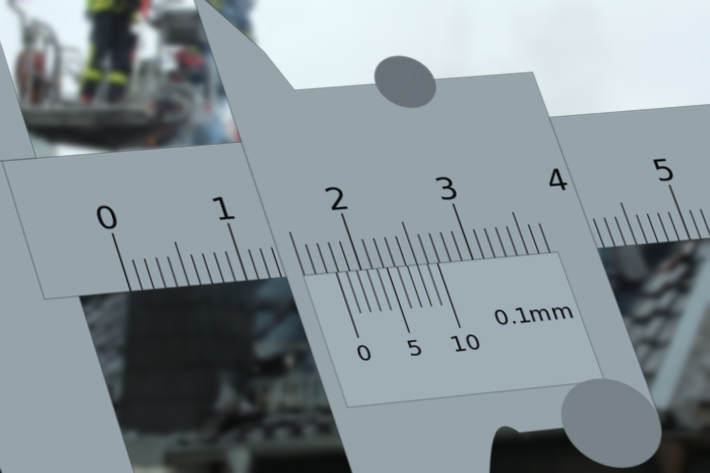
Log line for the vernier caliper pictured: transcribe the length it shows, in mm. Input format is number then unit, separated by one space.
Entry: 17.8 mm
